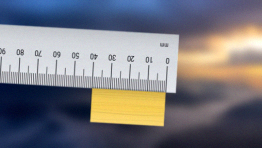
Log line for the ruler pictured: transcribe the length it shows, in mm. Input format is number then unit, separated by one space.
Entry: 40 mm
